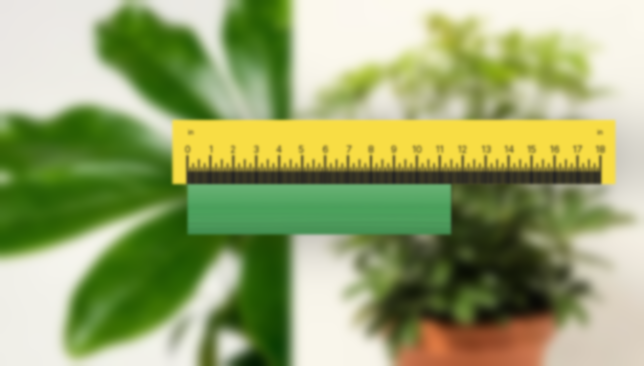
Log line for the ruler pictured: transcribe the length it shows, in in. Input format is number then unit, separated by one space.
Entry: 11.5 in
